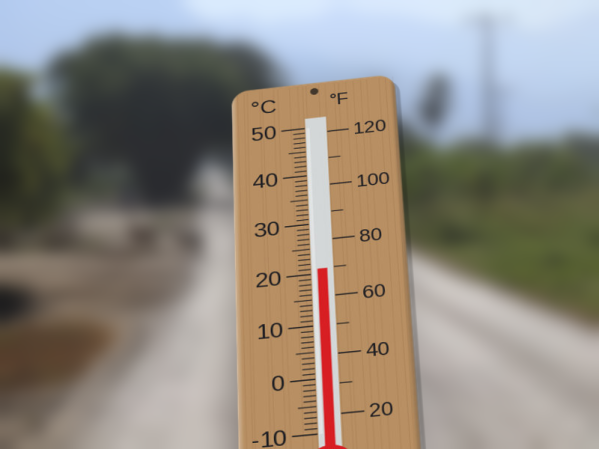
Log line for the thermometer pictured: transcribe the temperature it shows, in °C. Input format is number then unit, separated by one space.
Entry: 21 °C
